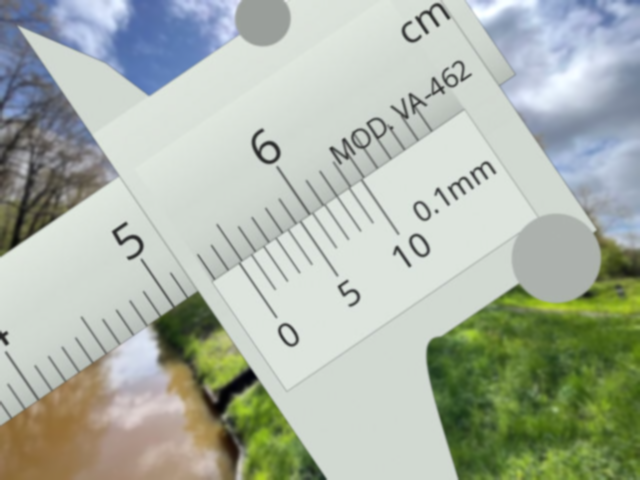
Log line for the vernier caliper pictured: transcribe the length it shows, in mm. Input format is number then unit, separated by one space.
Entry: 54.8 mm
